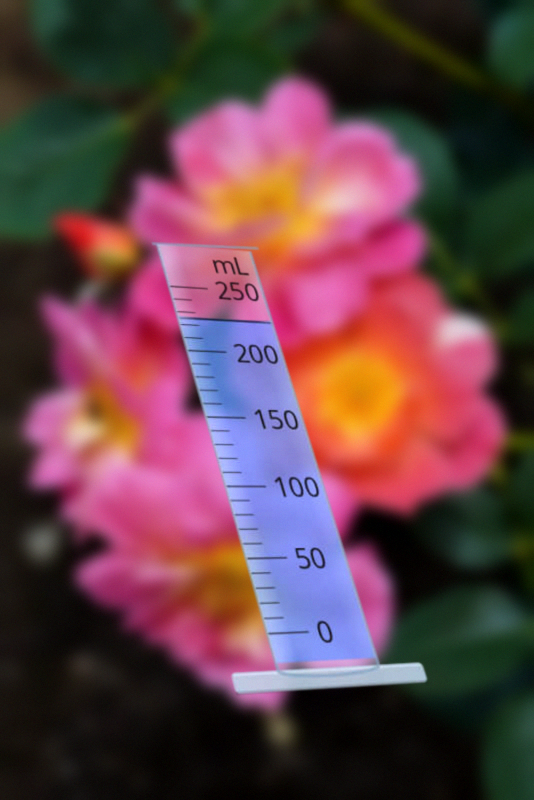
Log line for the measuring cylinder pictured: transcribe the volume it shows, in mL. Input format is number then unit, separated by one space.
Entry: 225 mL
